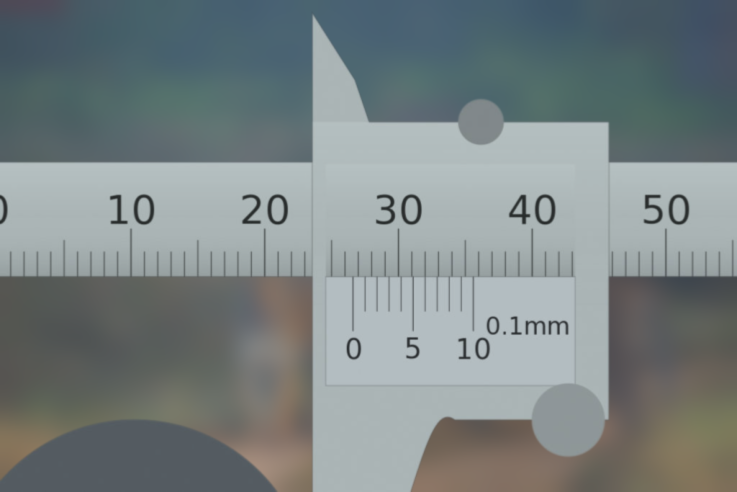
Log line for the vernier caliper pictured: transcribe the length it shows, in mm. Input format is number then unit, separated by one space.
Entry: 26.6 mm
